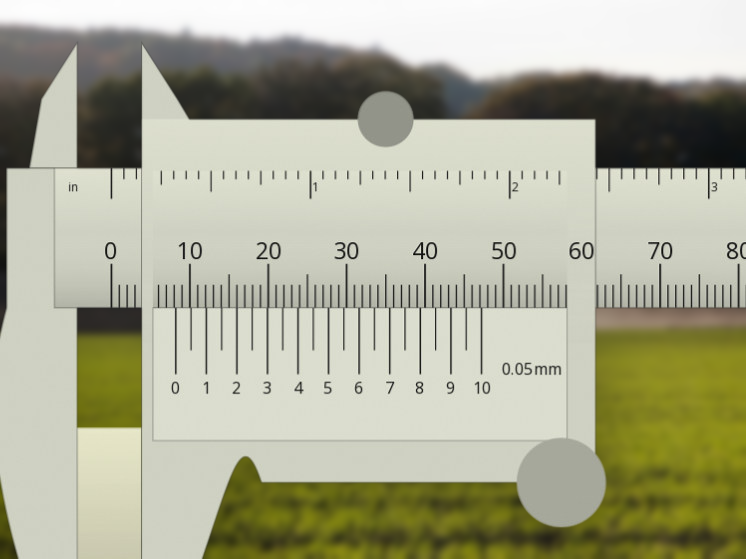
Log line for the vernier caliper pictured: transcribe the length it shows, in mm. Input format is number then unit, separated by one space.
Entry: 8.2 mm
